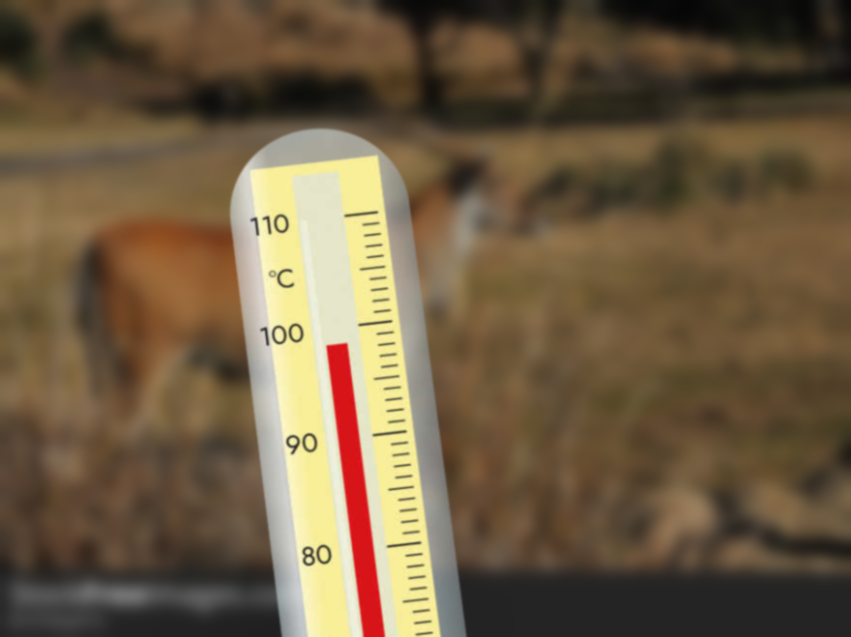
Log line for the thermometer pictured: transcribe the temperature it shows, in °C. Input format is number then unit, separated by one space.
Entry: 98.5 °C
